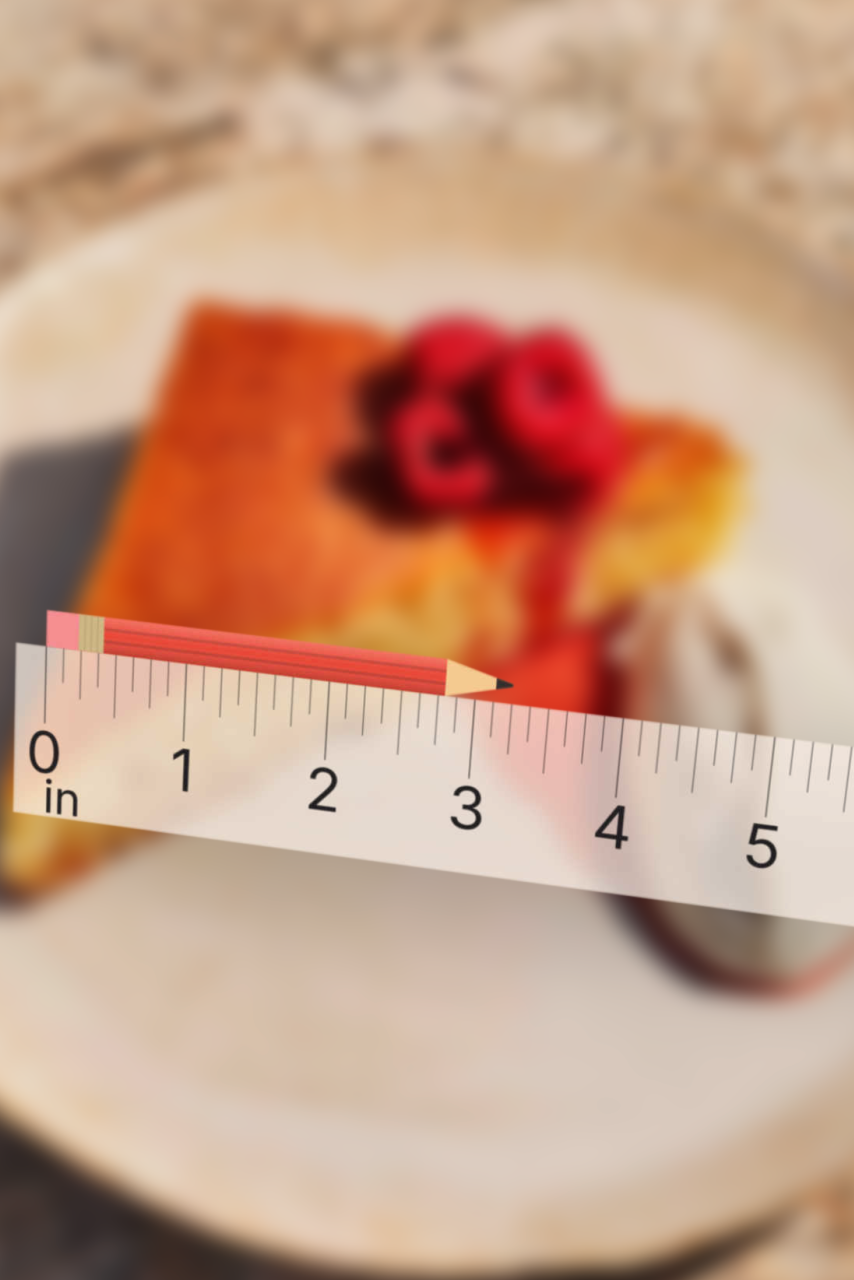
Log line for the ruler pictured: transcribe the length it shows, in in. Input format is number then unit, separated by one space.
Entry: 3.25 in
